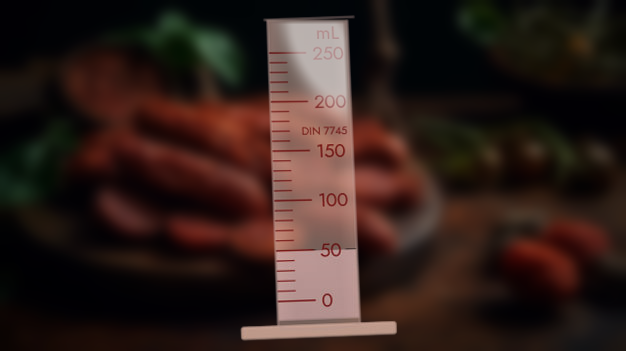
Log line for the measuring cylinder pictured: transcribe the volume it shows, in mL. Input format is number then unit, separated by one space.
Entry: 50 mL
